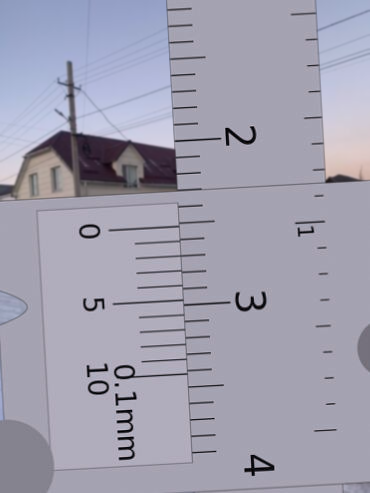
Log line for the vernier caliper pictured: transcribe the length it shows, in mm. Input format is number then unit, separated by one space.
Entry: 25.2 mm
